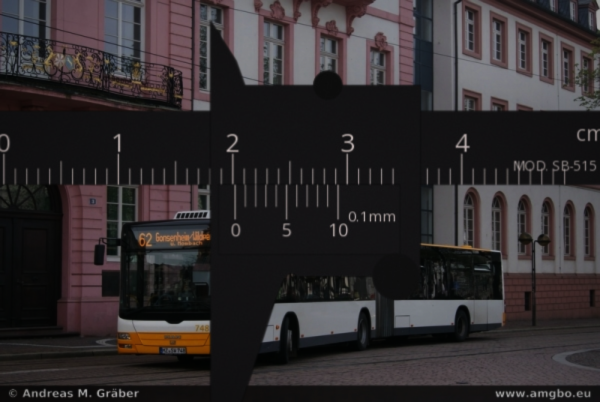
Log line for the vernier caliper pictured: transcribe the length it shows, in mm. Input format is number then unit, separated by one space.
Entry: 20.2 mm
